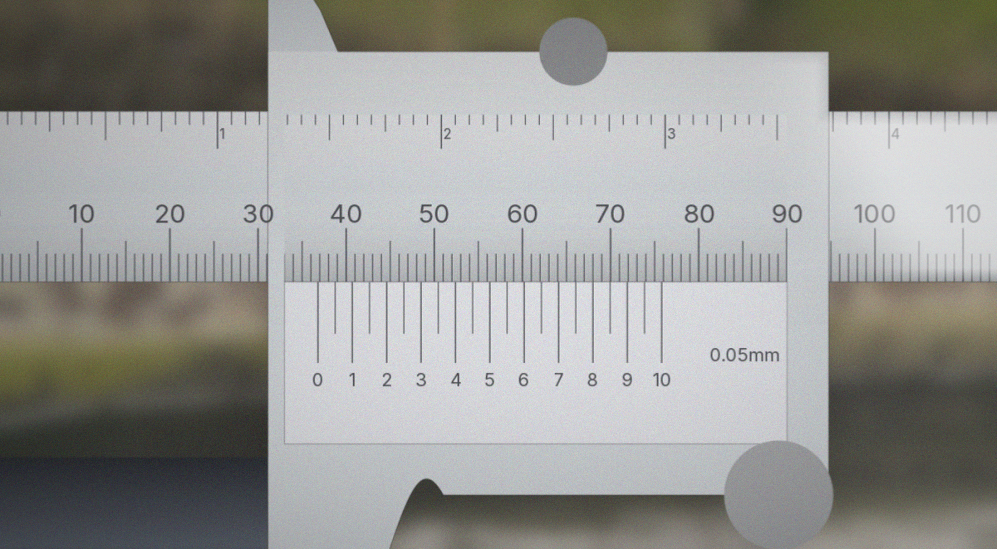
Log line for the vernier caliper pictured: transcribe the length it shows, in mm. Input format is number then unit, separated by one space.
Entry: 36.8 mm
